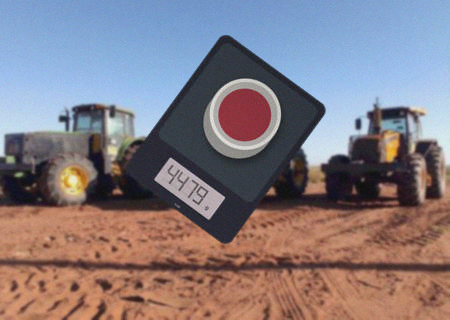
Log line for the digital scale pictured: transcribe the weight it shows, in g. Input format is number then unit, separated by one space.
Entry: 4479 g
